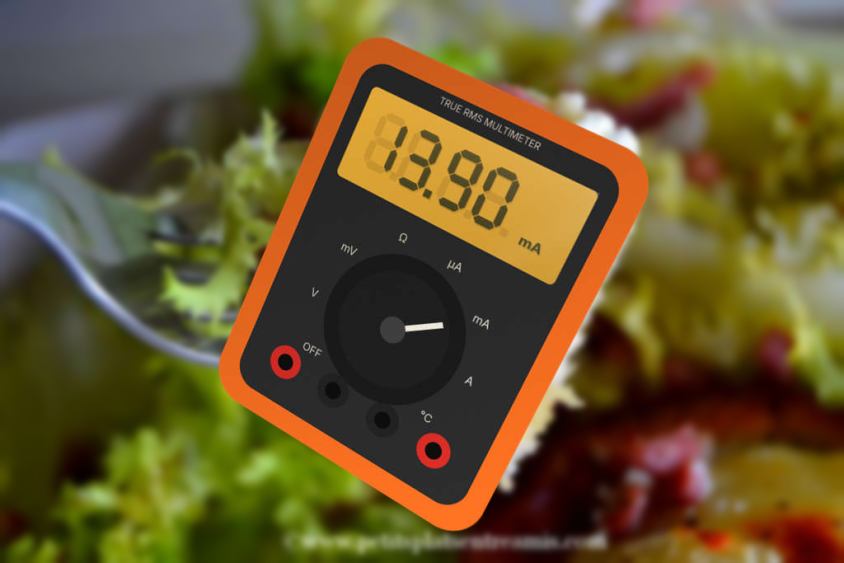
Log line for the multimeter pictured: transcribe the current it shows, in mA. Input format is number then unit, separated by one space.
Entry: 13.90 mA
